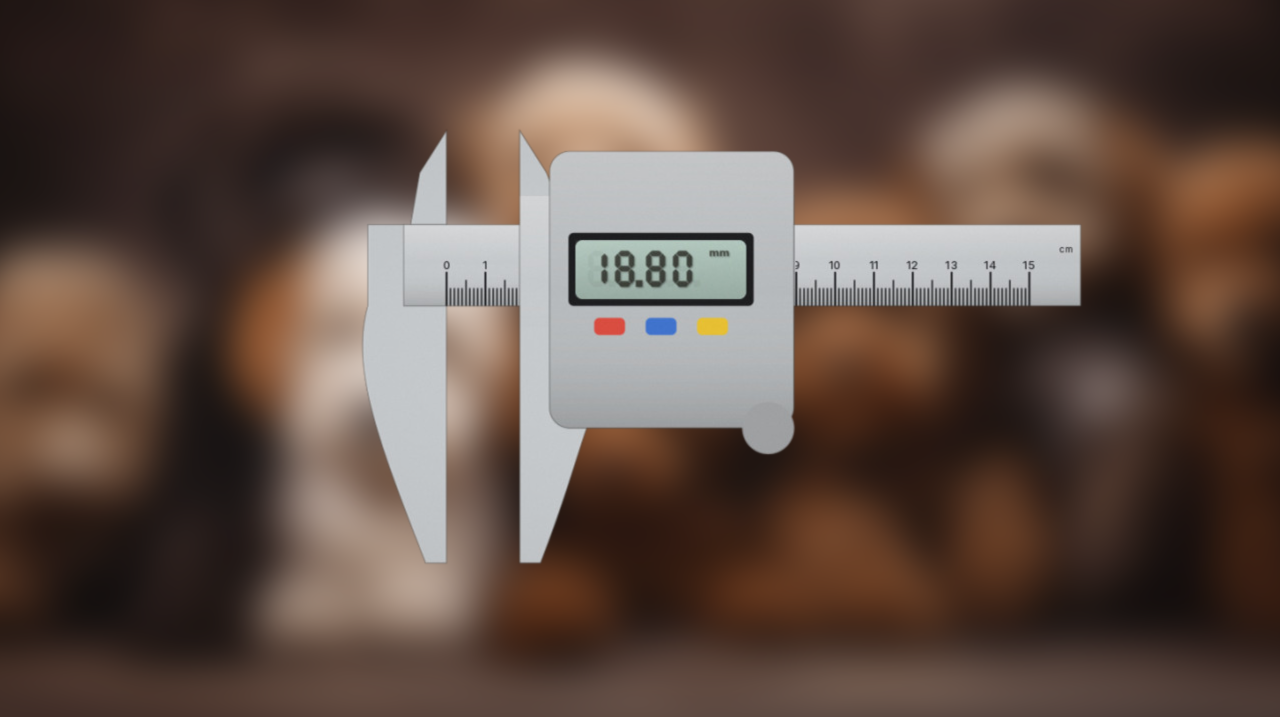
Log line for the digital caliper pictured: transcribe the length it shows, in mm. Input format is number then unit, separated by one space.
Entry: 18.80 mm
